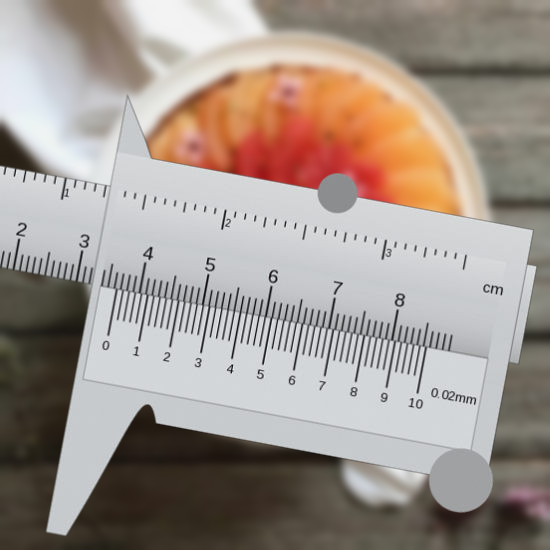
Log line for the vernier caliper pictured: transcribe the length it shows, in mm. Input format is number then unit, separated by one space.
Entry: 36.4 mm
